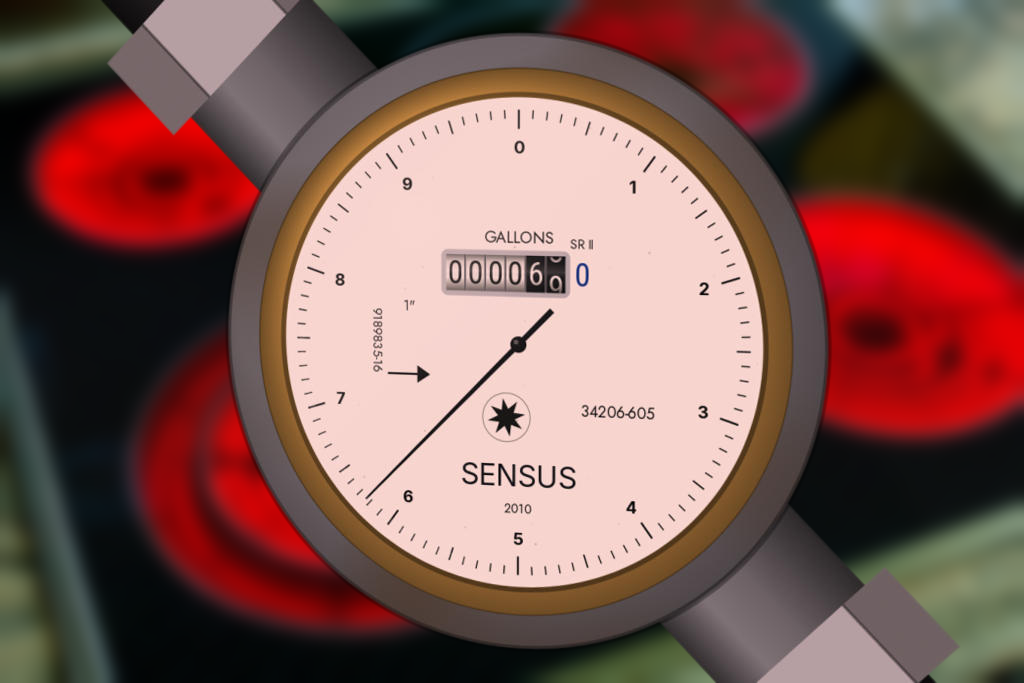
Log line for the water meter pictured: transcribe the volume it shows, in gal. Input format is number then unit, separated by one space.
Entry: 686.2 gal
